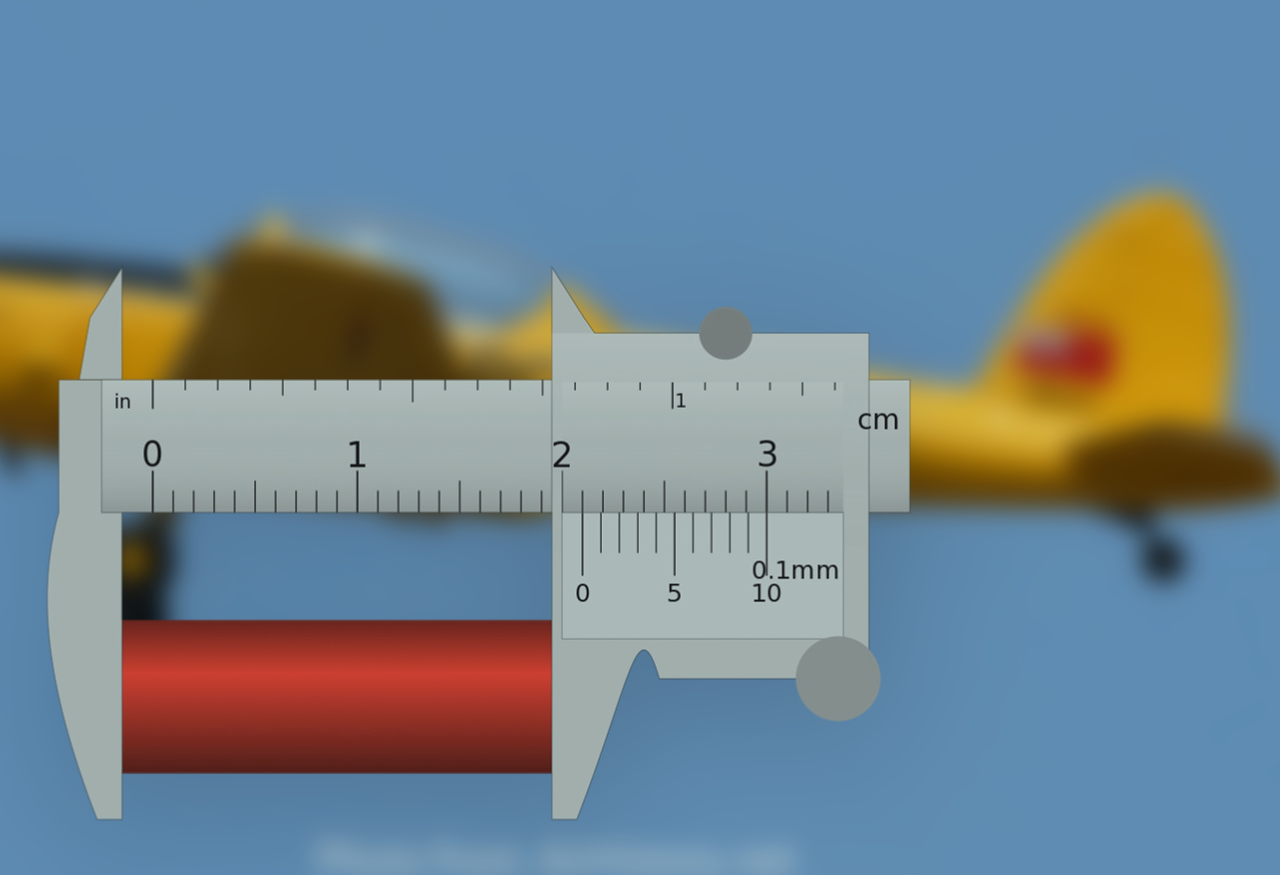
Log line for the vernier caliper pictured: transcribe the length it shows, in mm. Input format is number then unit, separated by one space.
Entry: 21.0 mm
